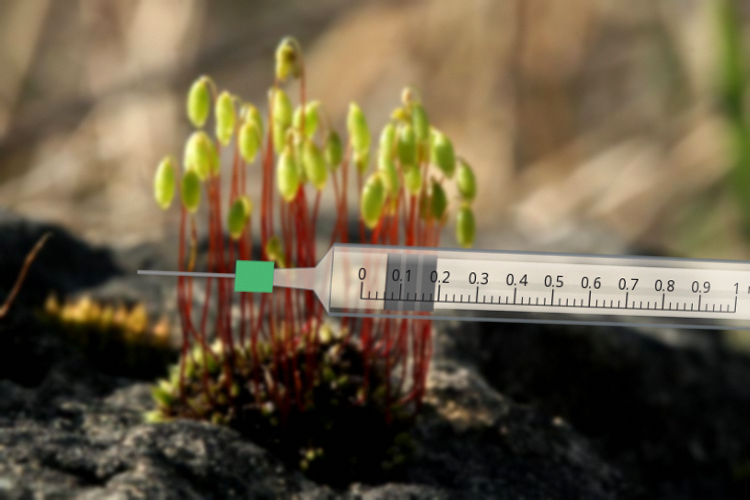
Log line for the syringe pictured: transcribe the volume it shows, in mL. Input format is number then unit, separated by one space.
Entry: 0.06 mL
